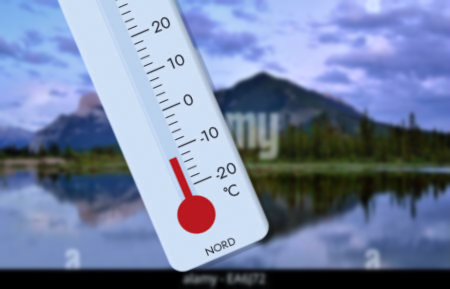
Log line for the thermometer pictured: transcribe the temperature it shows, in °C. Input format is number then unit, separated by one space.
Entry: -12 °C
